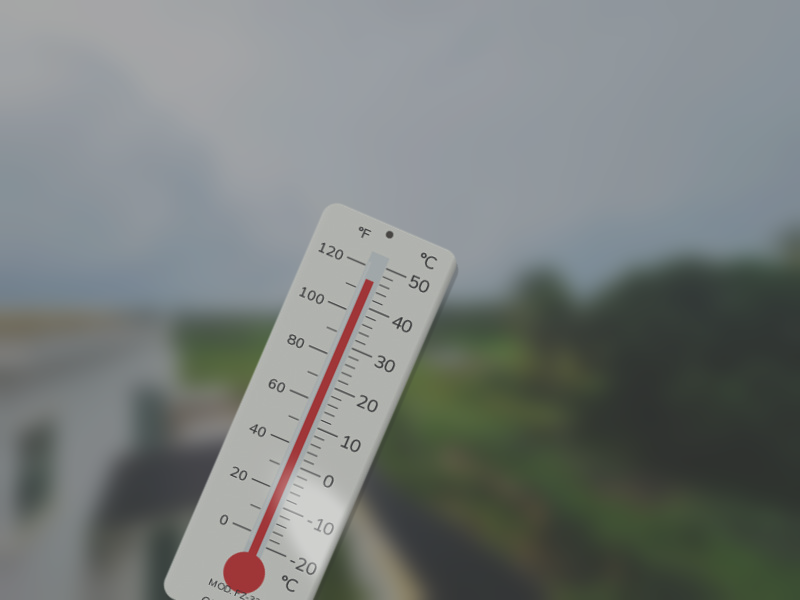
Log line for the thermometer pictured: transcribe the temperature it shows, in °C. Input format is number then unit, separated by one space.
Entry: 46 °C
